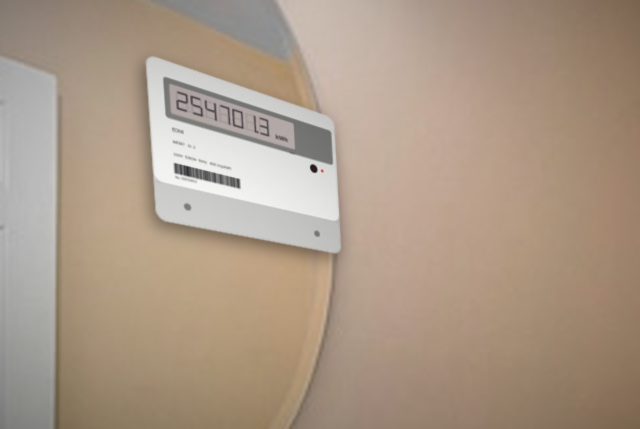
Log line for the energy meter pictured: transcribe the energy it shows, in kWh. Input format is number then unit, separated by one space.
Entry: 254701.3 kWh
